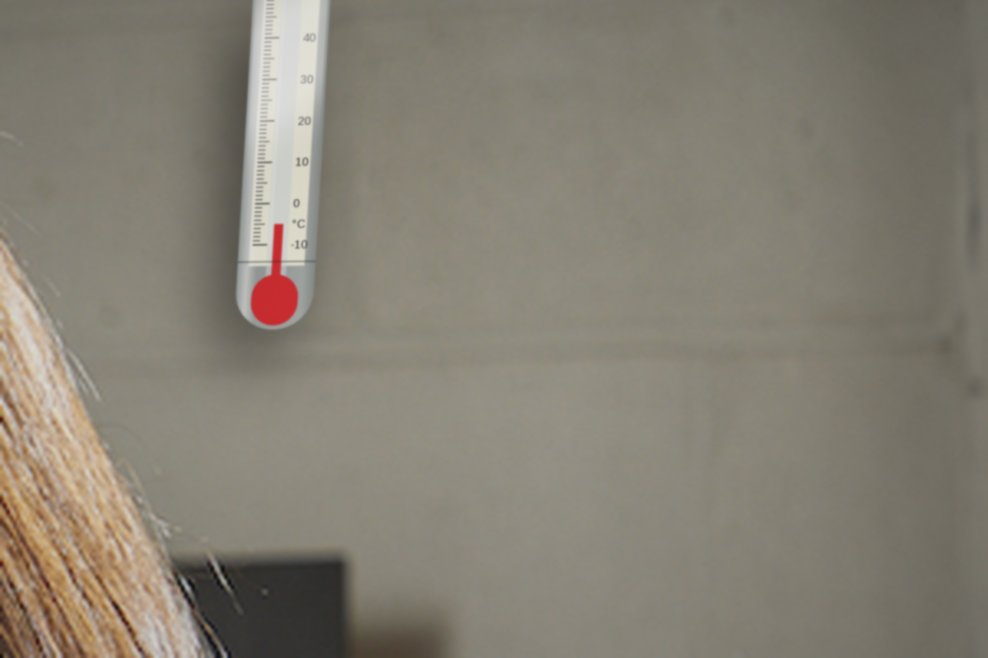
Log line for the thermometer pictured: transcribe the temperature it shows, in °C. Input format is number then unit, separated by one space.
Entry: -5 °C
